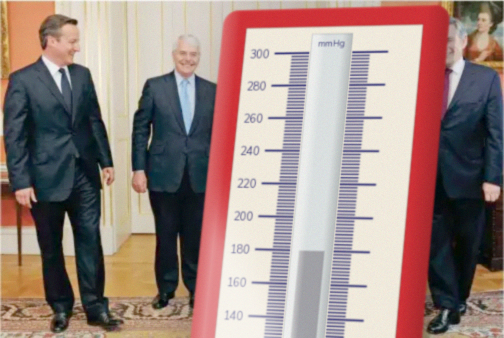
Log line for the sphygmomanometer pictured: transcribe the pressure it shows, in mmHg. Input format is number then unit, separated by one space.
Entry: 180 mmHg
